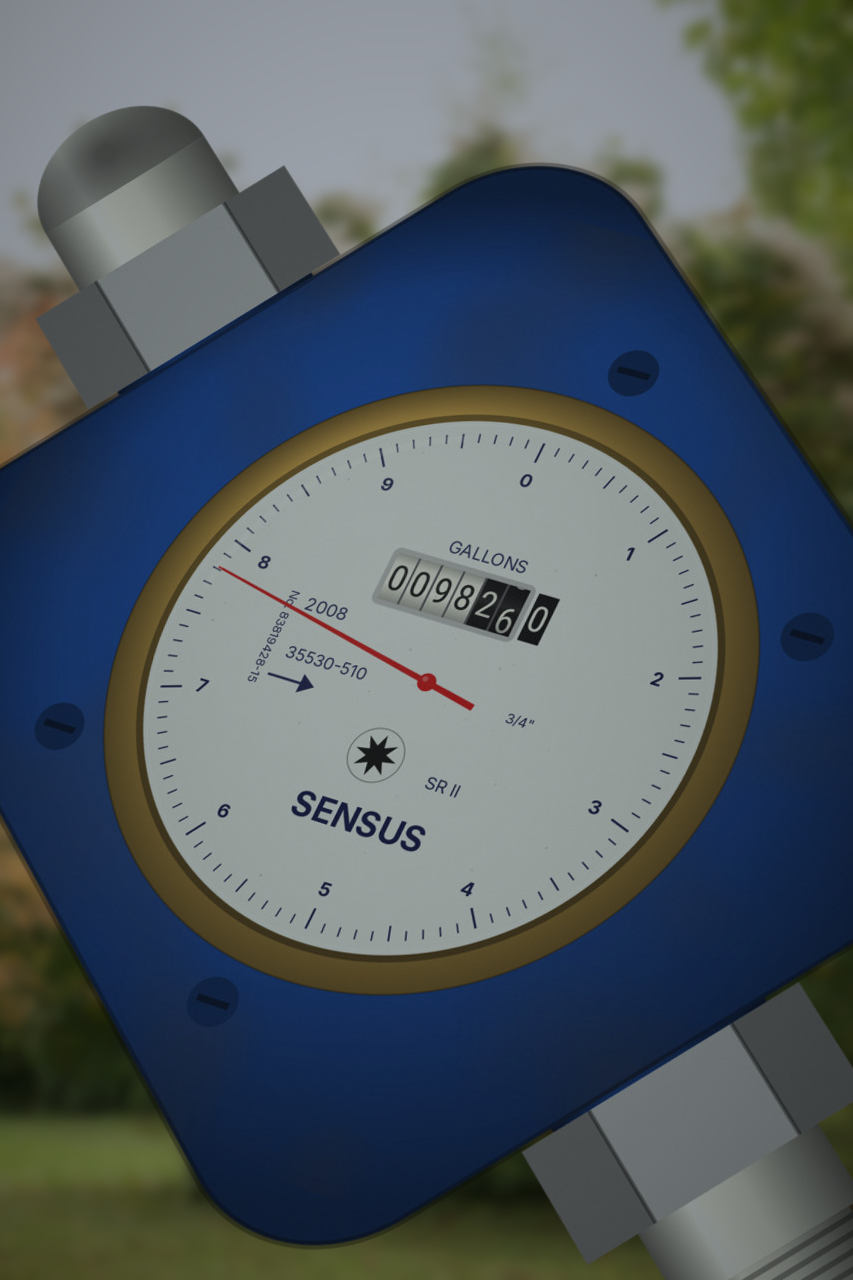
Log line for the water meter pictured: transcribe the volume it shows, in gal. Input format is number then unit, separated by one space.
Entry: 98257.8 gal
